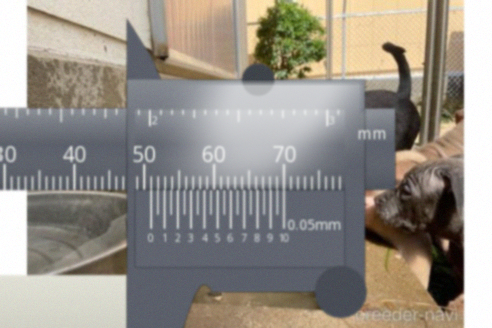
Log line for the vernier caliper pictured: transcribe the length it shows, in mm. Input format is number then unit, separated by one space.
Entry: 51.0 mm
